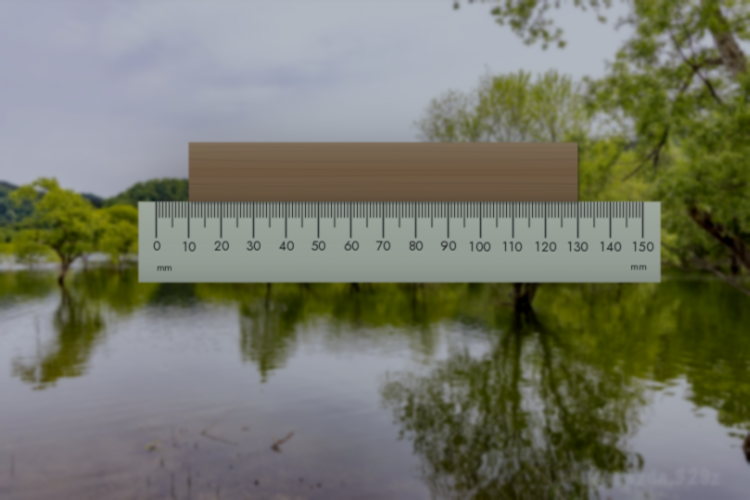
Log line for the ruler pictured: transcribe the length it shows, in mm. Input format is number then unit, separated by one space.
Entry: 120 mm
